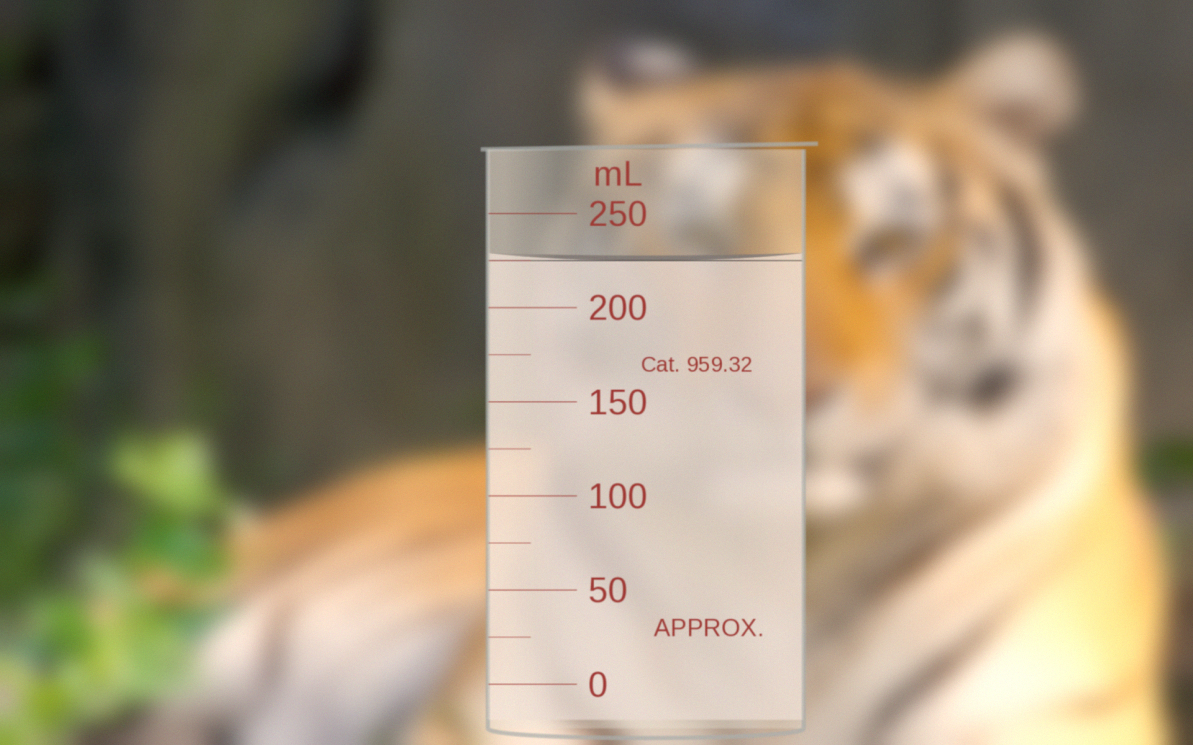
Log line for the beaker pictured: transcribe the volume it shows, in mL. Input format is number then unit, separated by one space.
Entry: 225 mL
